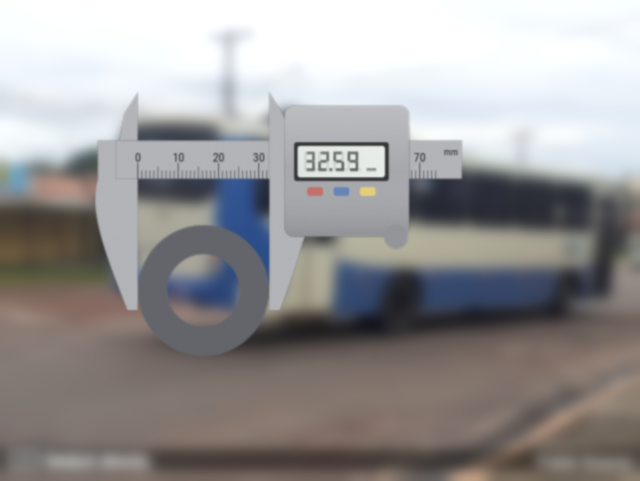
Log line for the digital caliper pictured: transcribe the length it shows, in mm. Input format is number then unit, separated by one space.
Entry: 32.59 mm
